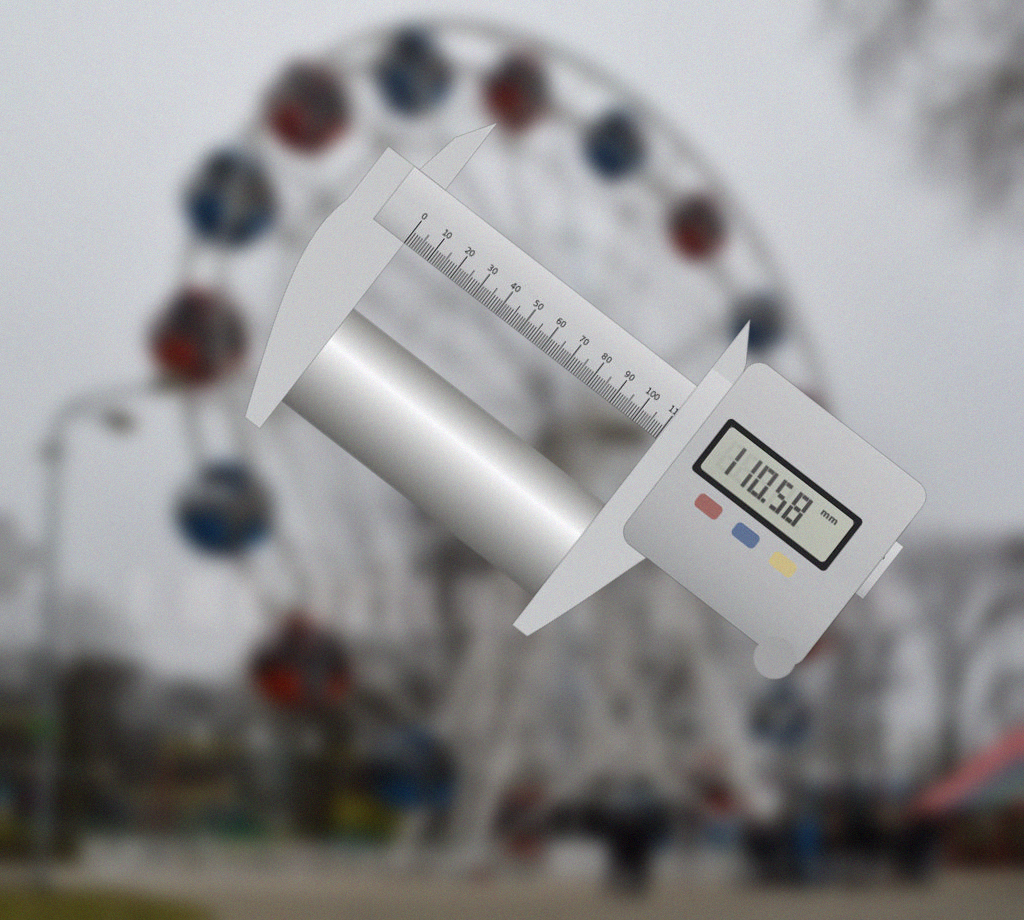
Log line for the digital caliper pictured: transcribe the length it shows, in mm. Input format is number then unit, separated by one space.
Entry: 110.58 mm
